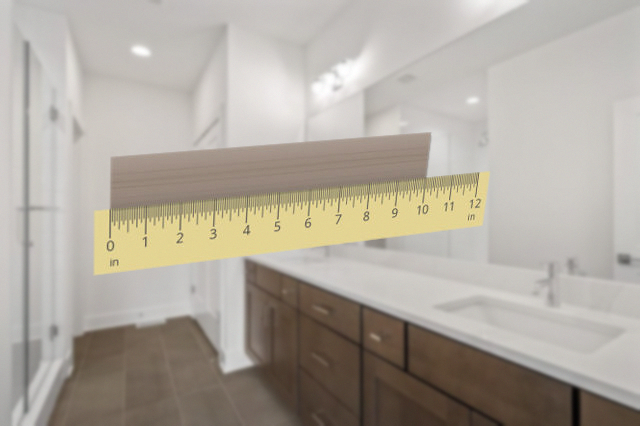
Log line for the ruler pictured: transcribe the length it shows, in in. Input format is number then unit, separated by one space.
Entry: 10 in
